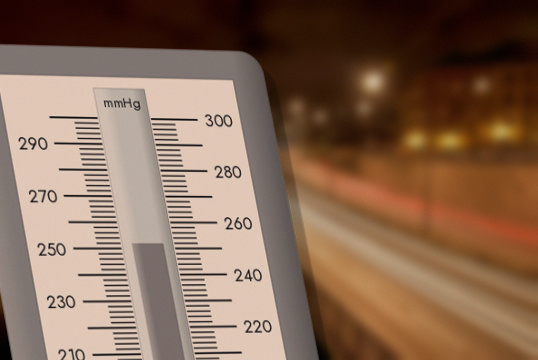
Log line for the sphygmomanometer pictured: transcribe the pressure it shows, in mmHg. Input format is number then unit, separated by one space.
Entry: 252 mmHg
